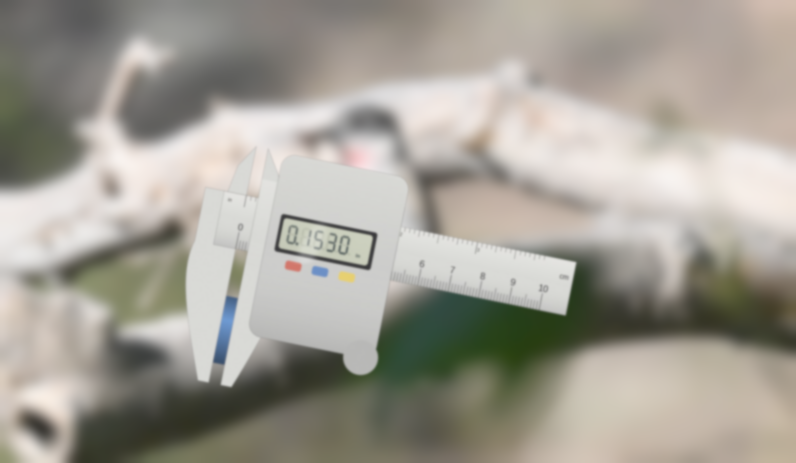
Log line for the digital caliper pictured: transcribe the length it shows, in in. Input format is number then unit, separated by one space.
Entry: 0.1530 in
